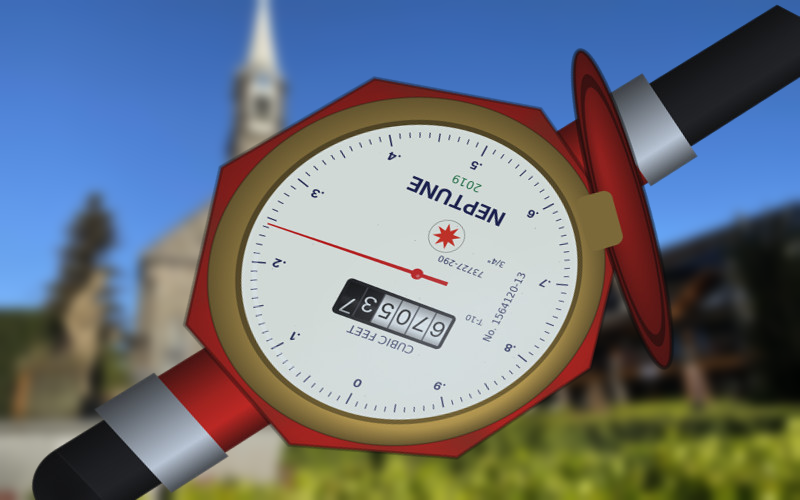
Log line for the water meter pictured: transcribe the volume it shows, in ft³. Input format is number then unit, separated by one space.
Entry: 670537.24 ft³
